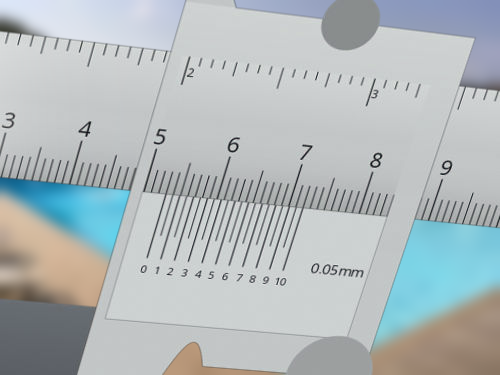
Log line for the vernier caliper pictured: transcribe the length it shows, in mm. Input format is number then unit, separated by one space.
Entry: 53.0 mm
